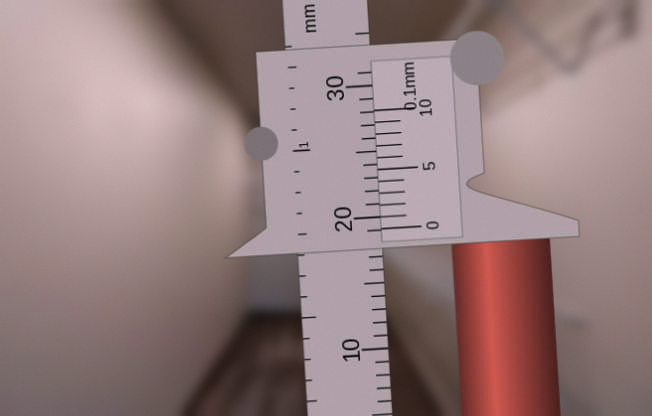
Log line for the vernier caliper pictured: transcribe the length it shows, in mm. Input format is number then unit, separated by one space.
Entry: 19.1 mm
